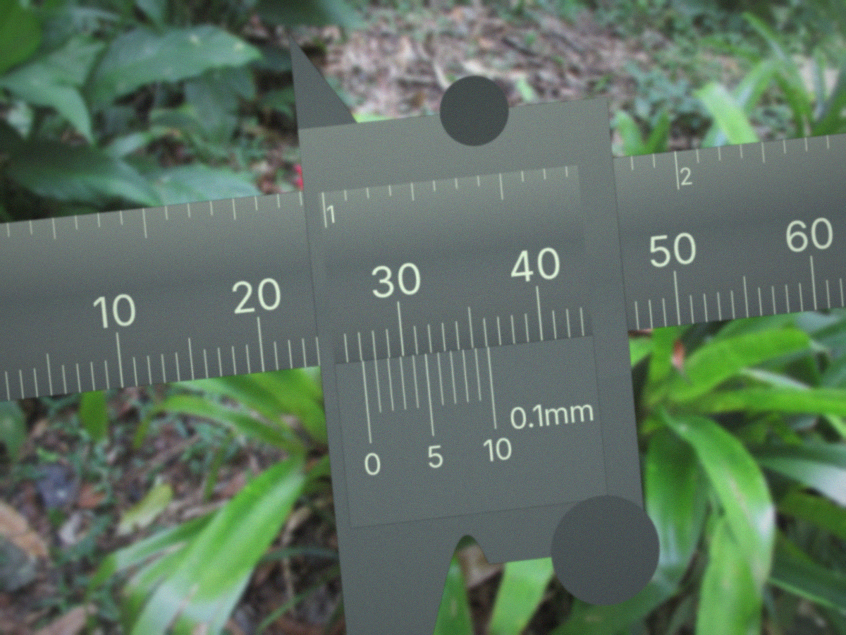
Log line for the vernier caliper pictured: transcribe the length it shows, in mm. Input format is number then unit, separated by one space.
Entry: 27.1 mm
